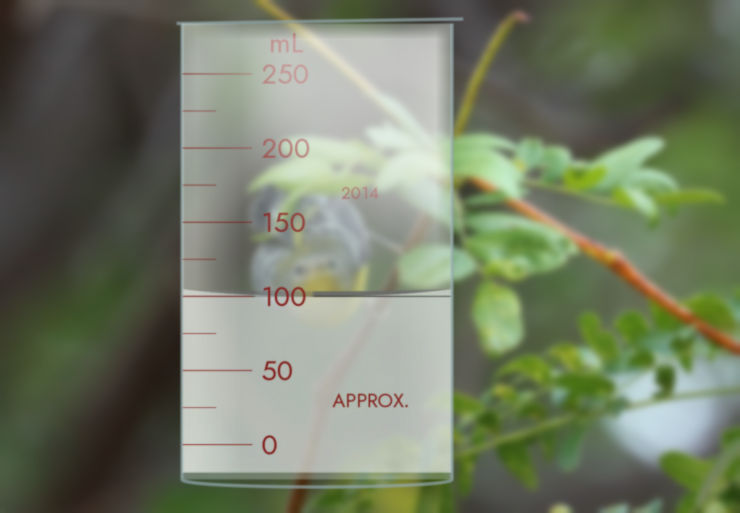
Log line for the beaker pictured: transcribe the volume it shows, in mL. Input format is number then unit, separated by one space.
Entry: 100 mL
